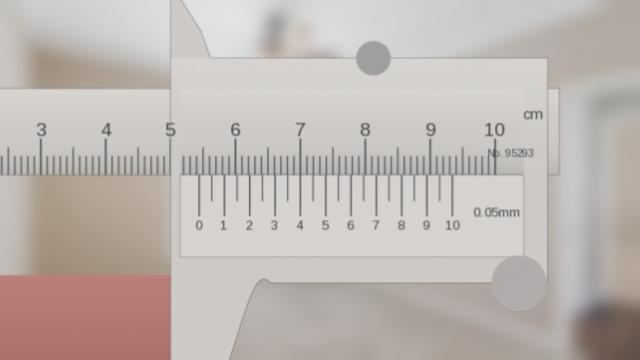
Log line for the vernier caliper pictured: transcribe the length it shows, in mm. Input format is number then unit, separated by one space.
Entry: 54.4 mm
